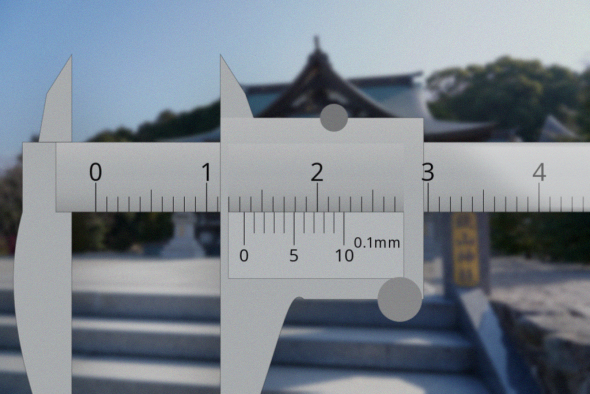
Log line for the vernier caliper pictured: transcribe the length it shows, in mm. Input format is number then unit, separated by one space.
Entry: 13.4 mm
